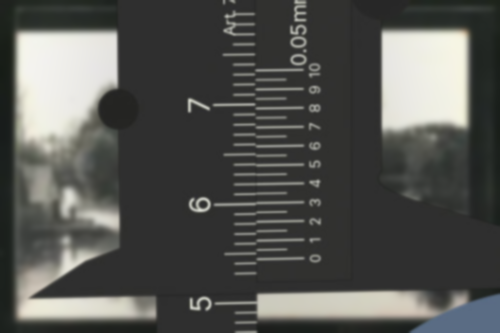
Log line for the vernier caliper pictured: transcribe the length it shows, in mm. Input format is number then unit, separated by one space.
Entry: 54.4 mm
